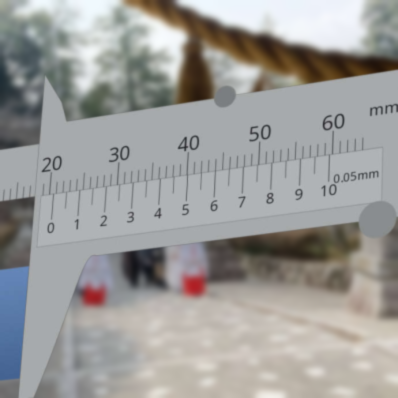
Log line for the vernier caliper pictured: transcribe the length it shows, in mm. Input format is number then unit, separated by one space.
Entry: 20.6 mm
